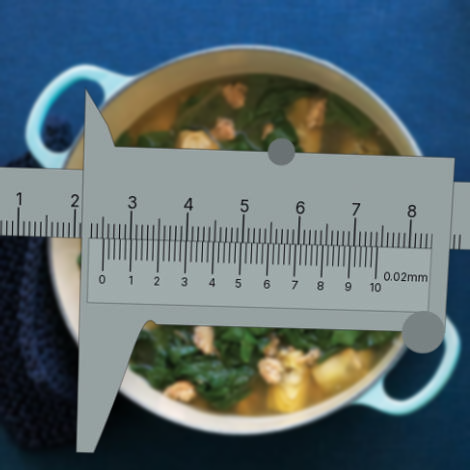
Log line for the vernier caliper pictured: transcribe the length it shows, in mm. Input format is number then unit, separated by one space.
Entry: 25.2 mm
